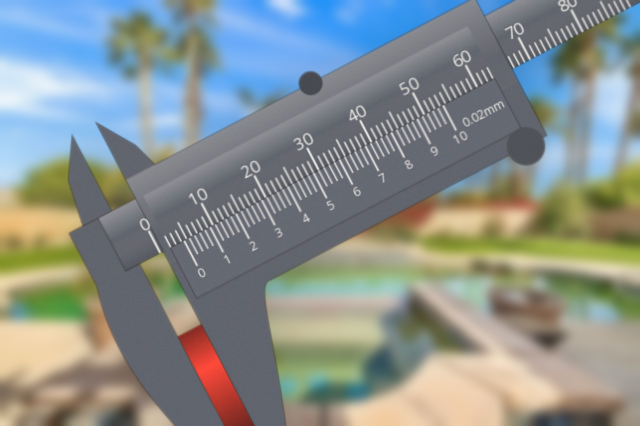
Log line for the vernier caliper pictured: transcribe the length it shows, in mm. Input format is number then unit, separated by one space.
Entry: 4.5 mm
